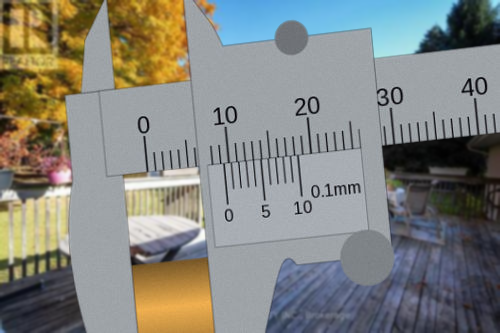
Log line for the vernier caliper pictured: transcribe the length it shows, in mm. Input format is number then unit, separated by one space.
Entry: 9.4 mm
